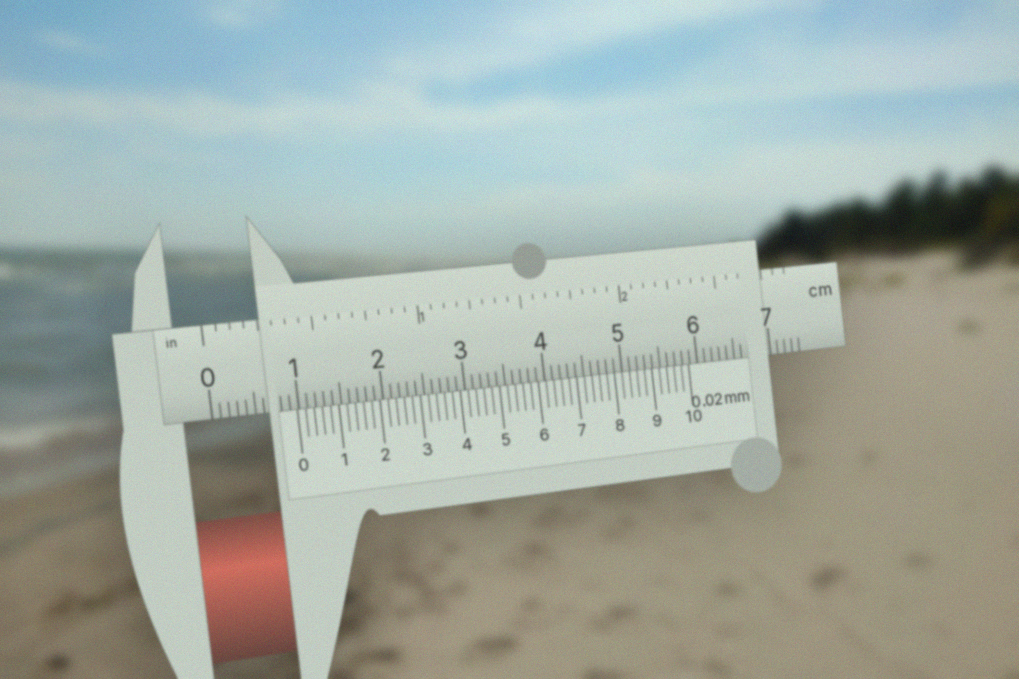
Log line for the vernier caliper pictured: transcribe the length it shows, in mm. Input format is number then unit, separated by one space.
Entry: 9.8 mm
